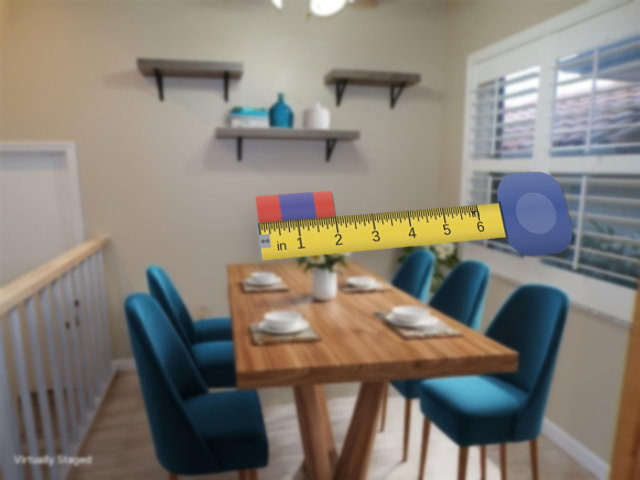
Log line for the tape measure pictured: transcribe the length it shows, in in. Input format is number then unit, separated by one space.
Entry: 2 in
